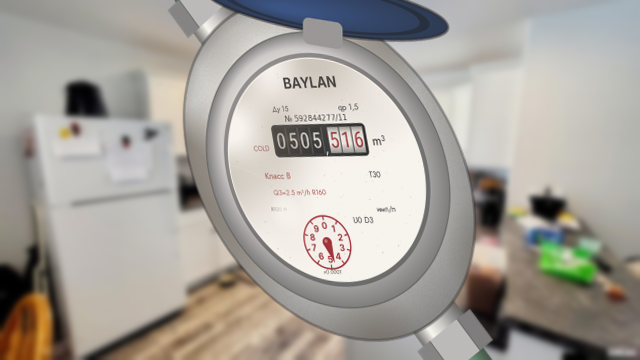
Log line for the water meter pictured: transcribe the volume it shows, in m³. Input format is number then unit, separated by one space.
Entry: 505.5164 m³
